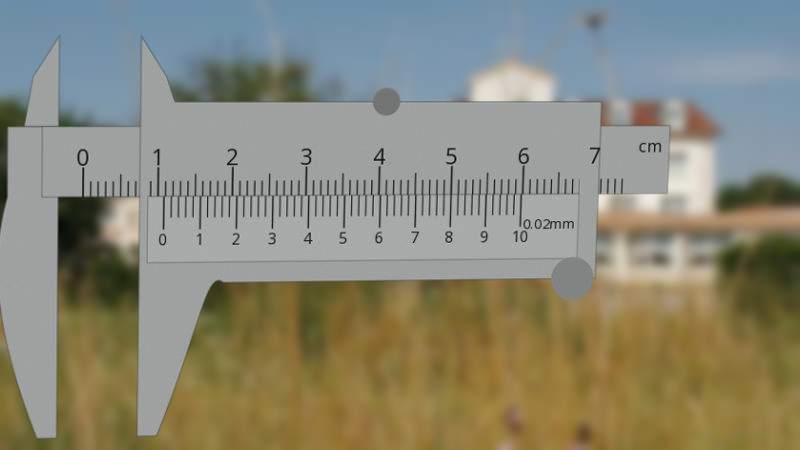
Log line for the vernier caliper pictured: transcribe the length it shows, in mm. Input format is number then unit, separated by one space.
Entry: 10.8 mm
